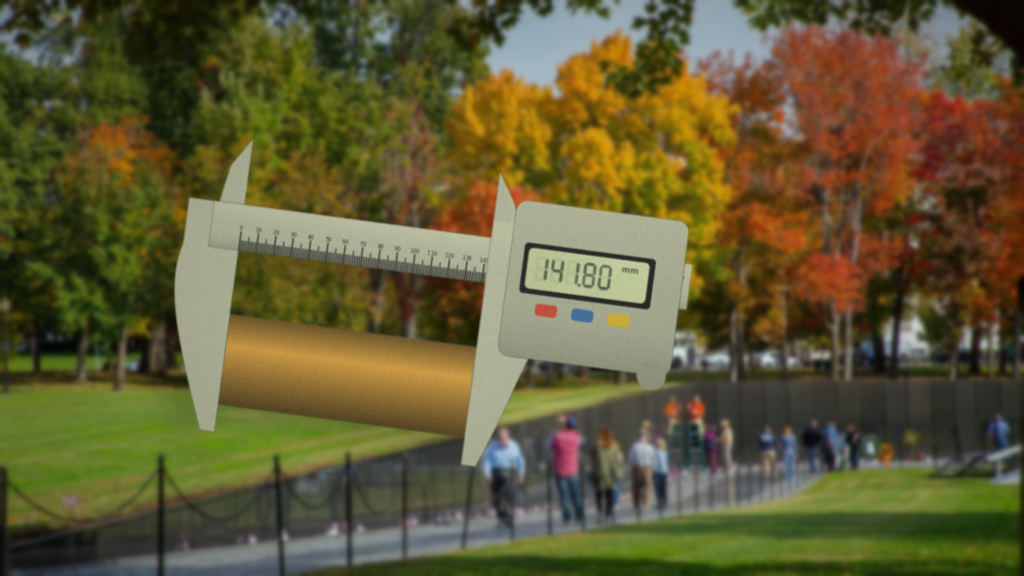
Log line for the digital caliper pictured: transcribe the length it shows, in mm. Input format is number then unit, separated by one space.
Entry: 141.80 mm
